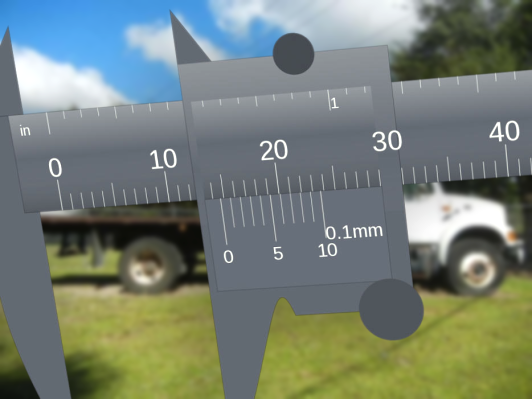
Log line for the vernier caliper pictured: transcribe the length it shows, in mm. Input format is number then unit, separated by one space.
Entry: 14.7 mm
